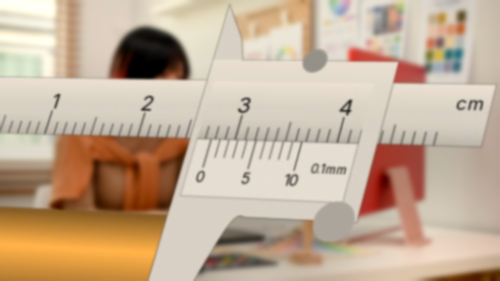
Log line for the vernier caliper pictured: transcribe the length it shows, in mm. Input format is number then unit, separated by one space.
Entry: 27.6 mm
